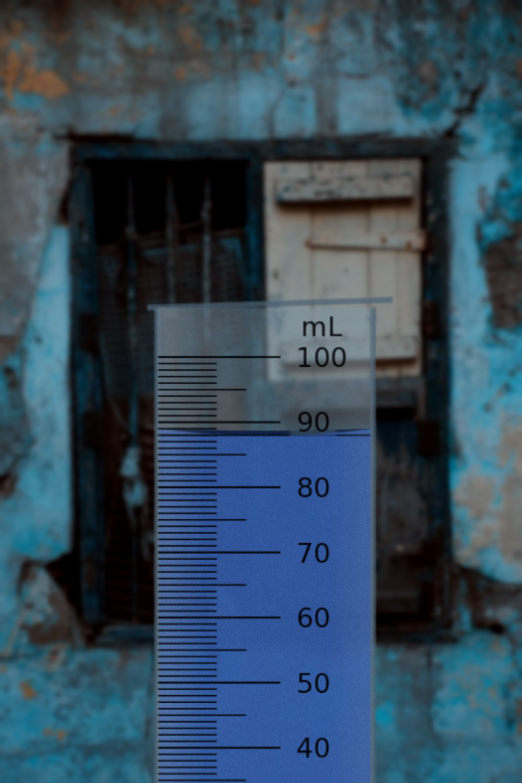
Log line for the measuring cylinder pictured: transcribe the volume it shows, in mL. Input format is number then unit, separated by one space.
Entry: 88 mL
